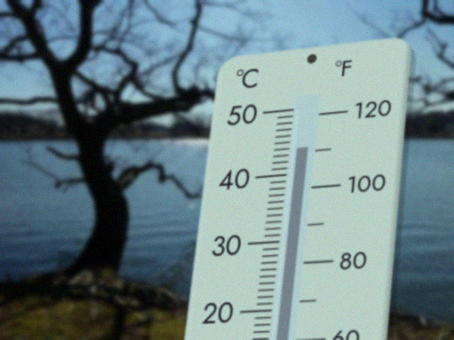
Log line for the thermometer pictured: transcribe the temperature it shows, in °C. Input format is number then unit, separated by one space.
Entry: 44 °C
